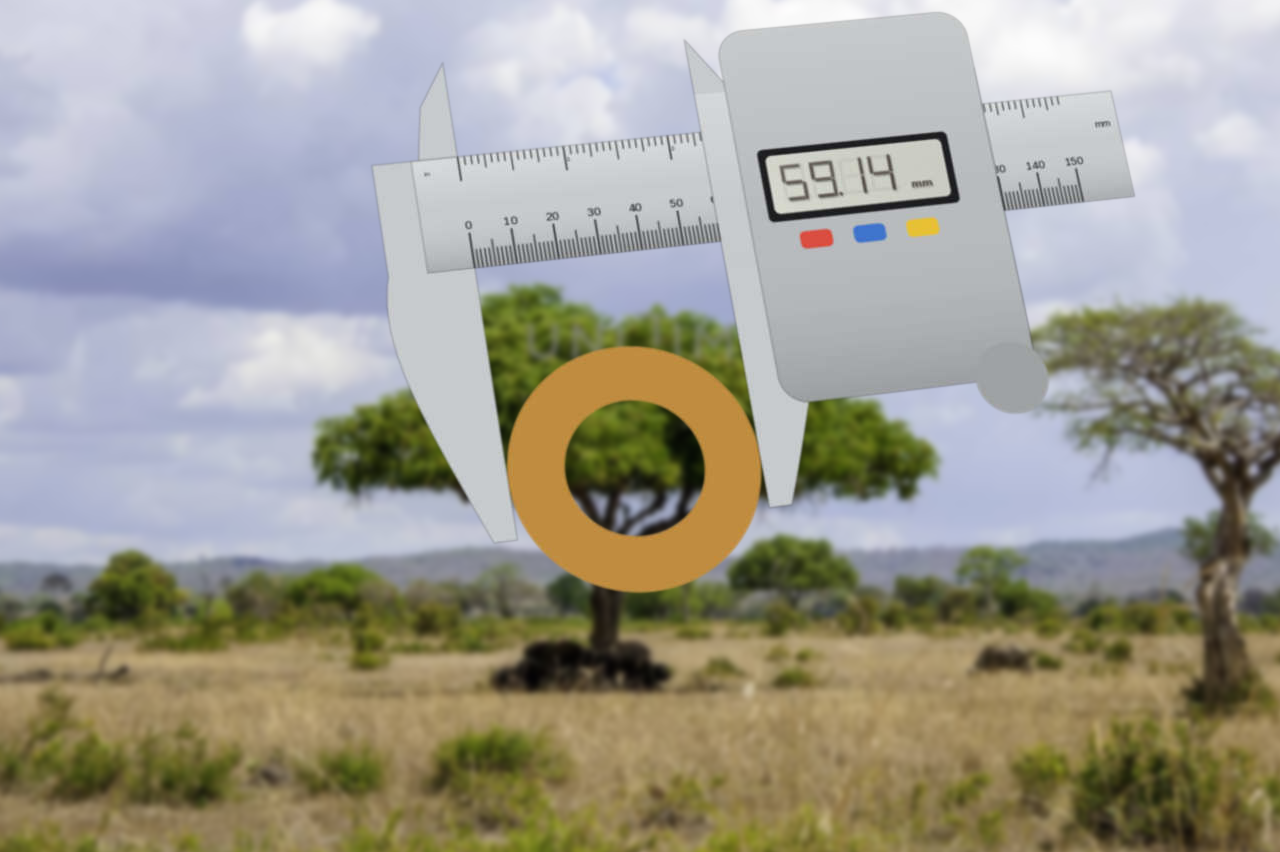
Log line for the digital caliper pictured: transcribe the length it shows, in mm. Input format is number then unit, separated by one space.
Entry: 59.14 mm
